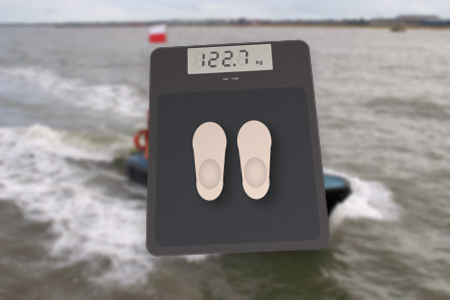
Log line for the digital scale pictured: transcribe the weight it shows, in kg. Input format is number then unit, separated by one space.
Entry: 122.7 kg
